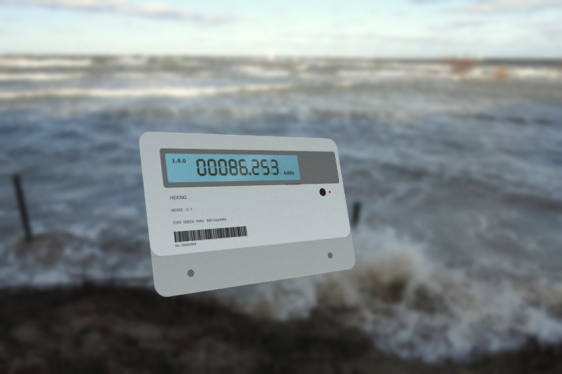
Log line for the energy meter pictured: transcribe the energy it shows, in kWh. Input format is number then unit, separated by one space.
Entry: 86.253 kWh
